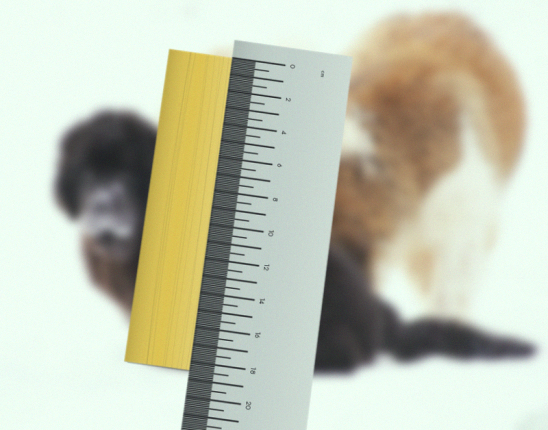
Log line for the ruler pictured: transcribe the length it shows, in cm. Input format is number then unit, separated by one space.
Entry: 18.5 cm
